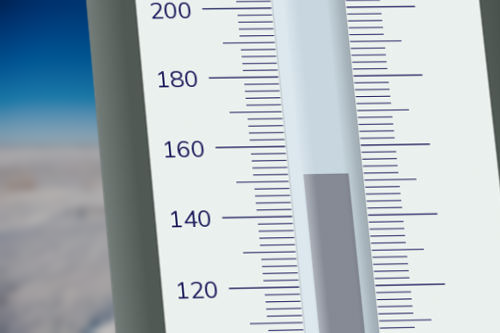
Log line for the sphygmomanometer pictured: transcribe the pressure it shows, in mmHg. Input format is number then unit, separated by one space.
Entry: 152 mmHg
